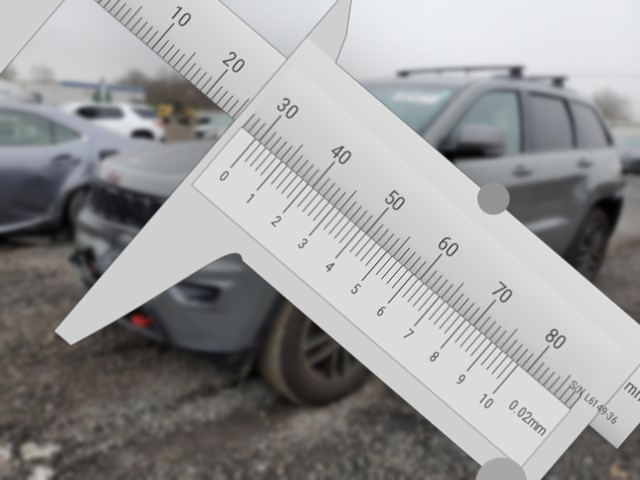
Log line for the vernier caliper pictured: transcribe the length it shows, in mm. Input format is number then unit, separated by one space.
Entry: 29.4 mm
